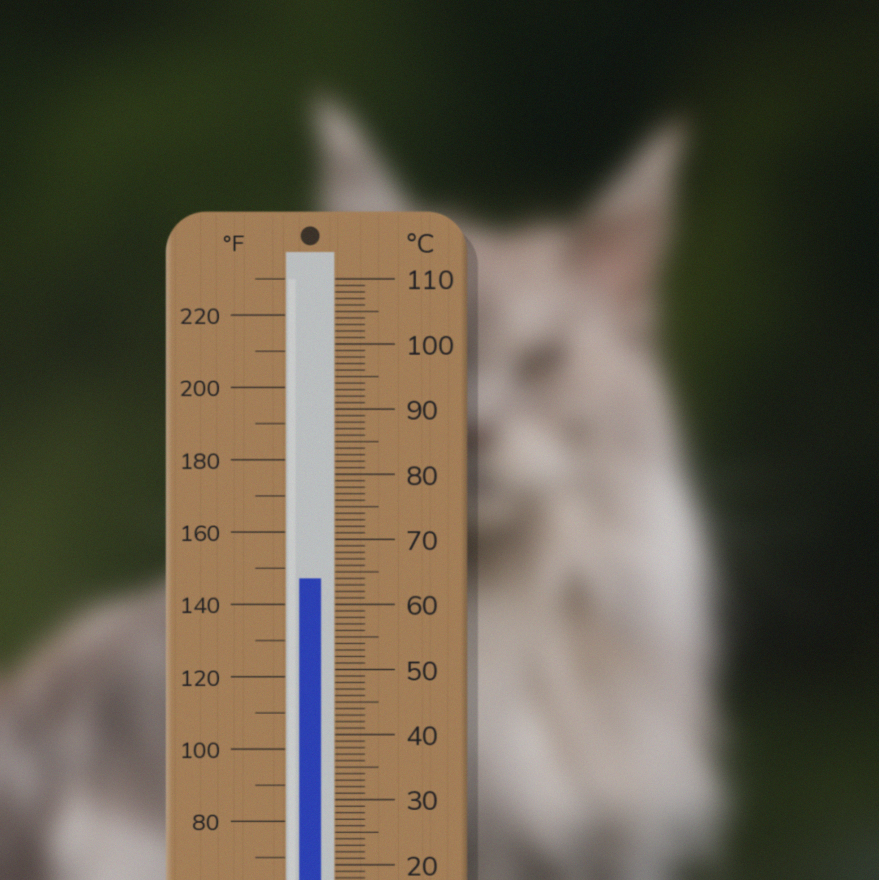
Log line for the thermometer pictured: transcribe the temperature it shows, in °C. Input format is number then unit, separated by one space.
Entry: 64 °C
